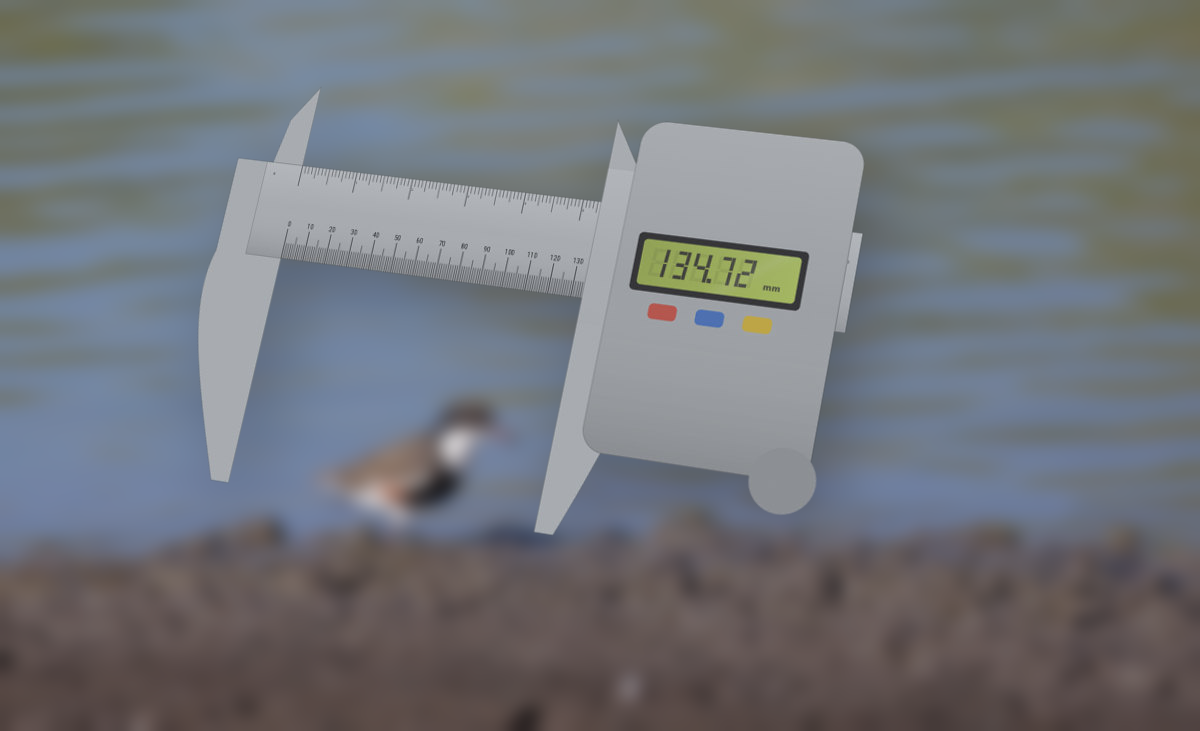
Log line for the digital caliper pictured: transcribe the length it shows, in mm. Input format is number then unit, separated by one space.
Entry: 134.72 mm
